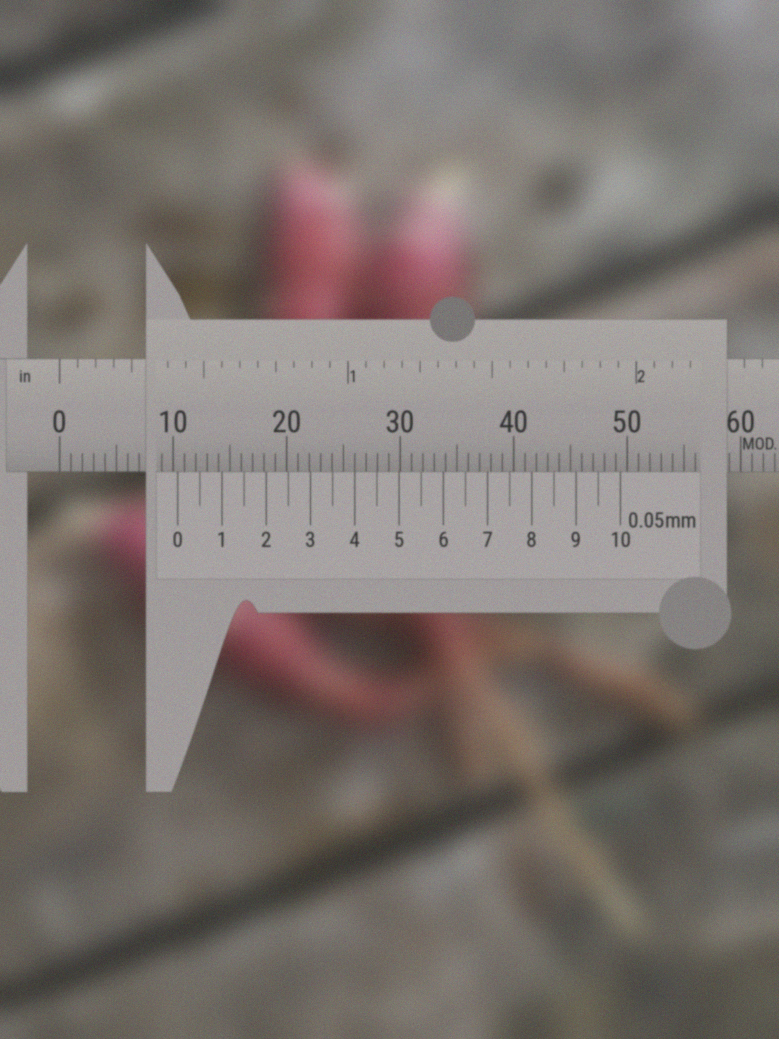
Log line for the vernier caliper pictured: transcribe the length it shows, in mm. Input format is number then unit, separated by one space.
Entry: 10.4 mm
